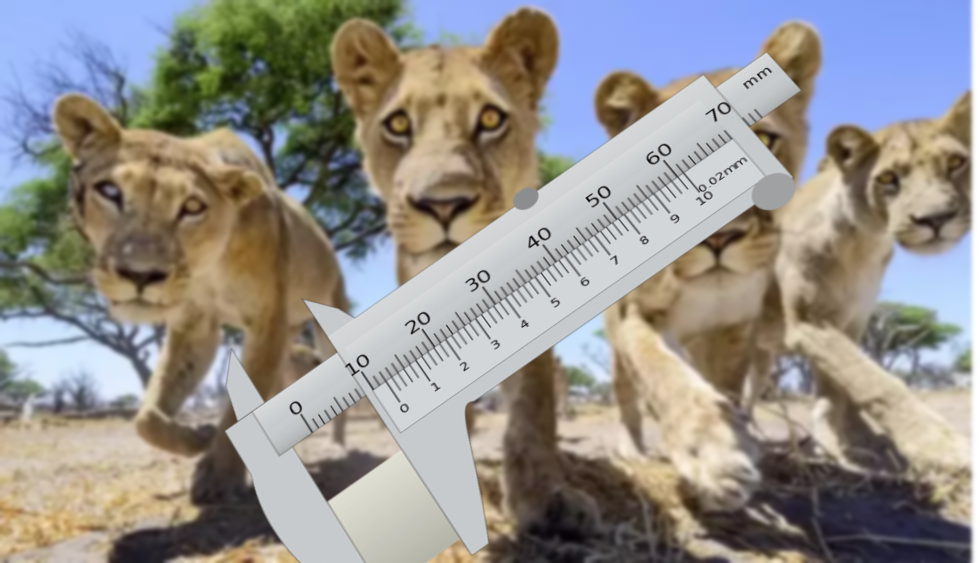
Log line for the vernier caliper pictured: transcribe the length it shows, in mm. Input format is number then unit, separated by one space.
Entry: 12.0 mm
